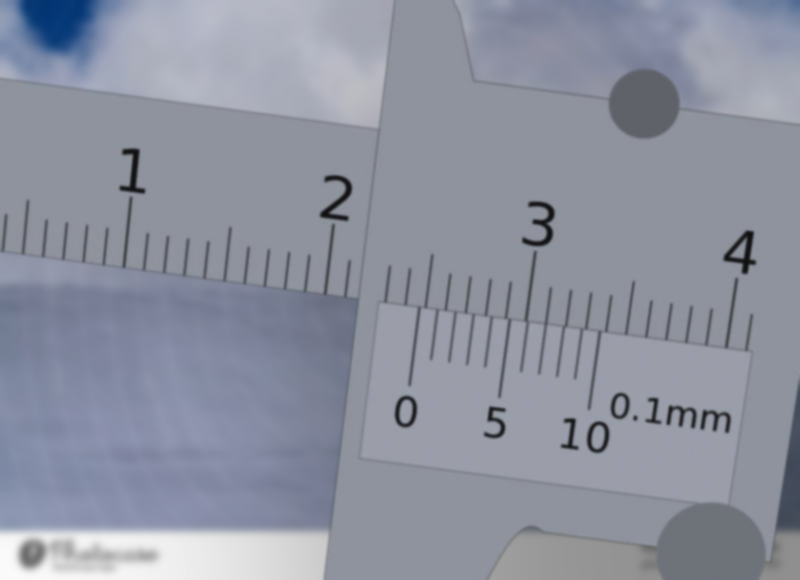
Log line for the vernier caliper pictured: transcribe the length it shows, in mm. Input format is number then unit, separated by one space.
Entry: 24.7 mm
